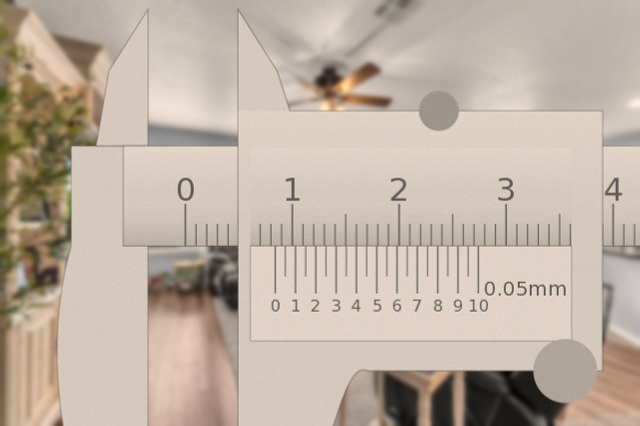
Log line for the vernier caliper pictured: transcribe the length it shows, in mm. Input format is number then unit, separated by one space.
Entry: 8.4 mm
